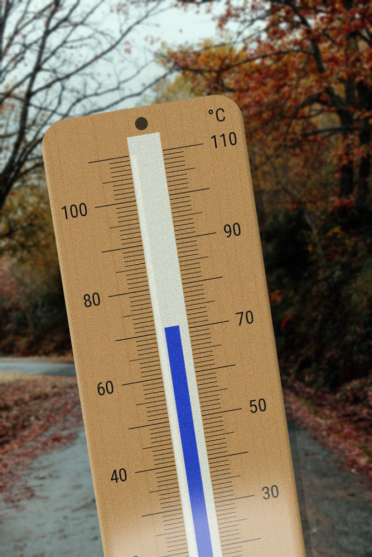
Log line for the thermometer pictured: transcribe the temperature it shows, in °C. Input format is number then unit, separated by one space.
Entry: 71 °C
